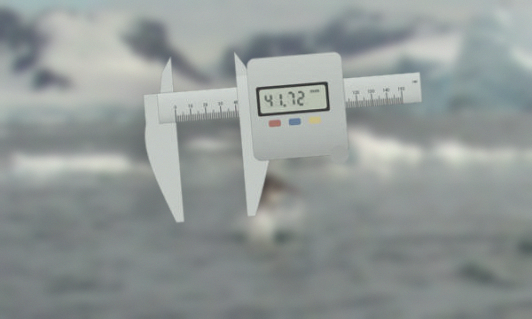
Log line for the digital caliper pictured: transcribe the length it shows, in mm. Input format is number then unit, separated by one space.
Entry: 41.72 mm
